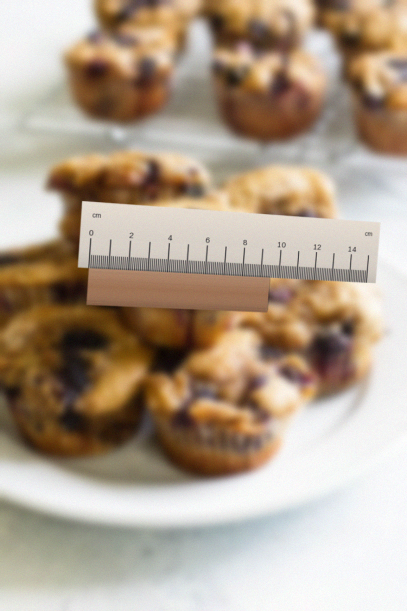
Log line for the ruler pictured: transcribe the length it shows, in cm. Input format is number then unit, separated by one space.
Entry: 9.5 cm
